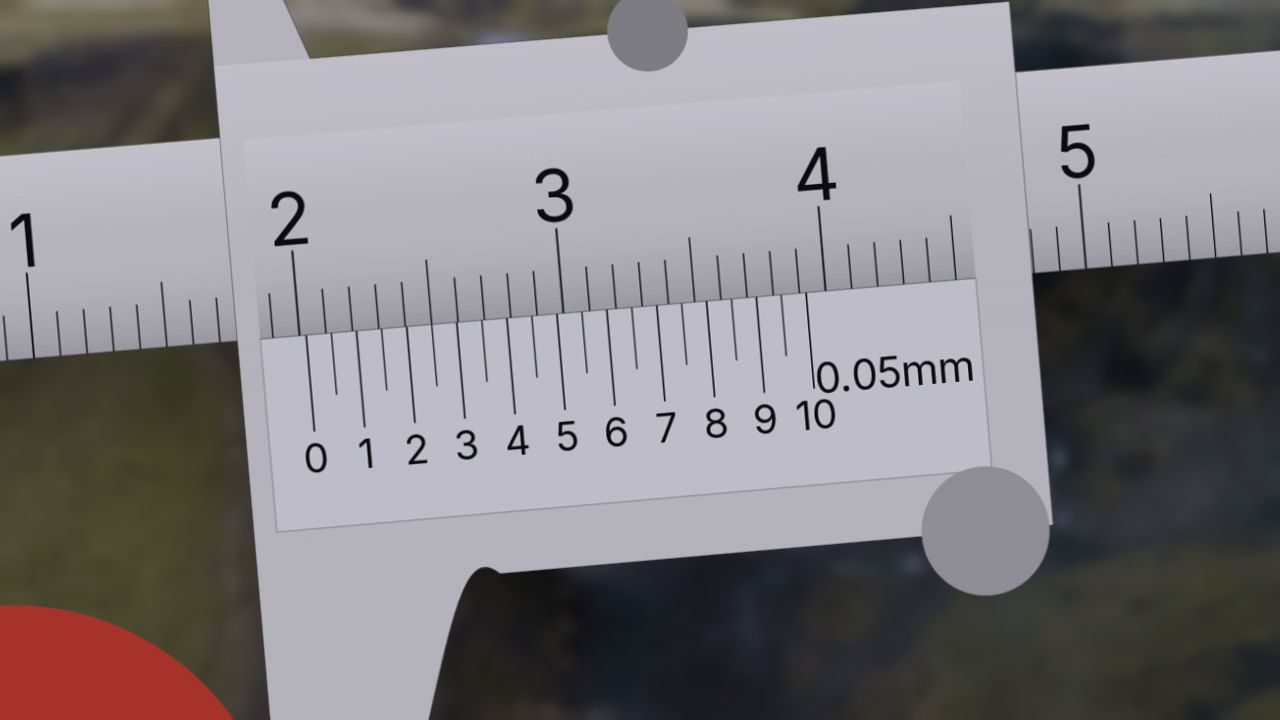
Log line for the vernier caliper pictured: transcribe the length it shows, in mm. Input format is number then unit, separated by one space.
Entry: 20.25 mm
